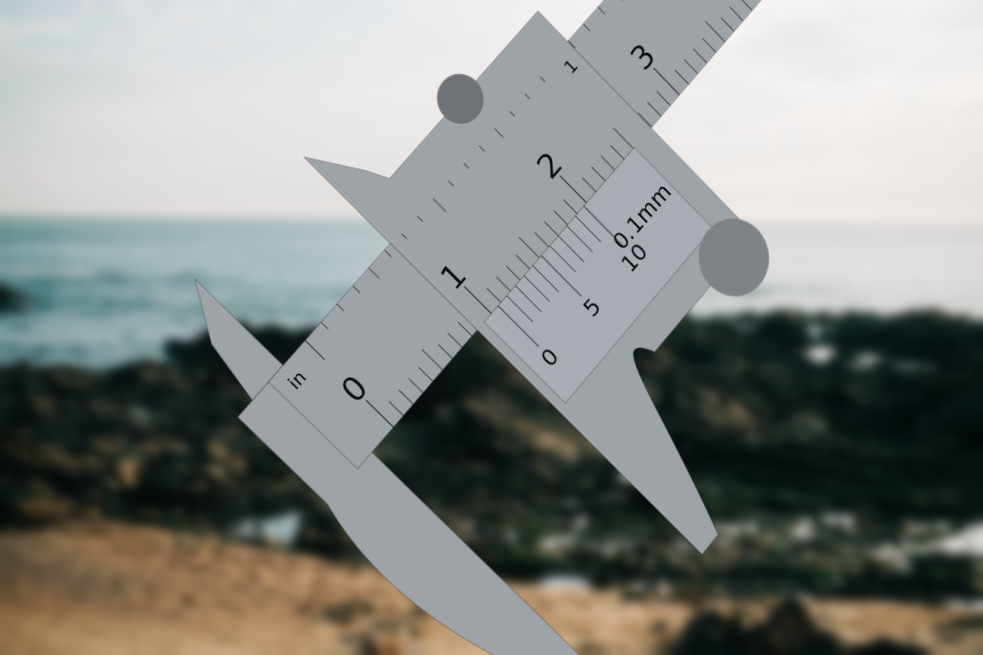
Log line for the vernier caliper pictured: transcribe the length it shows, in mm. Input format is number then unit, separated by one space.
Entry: 10.7 mm
